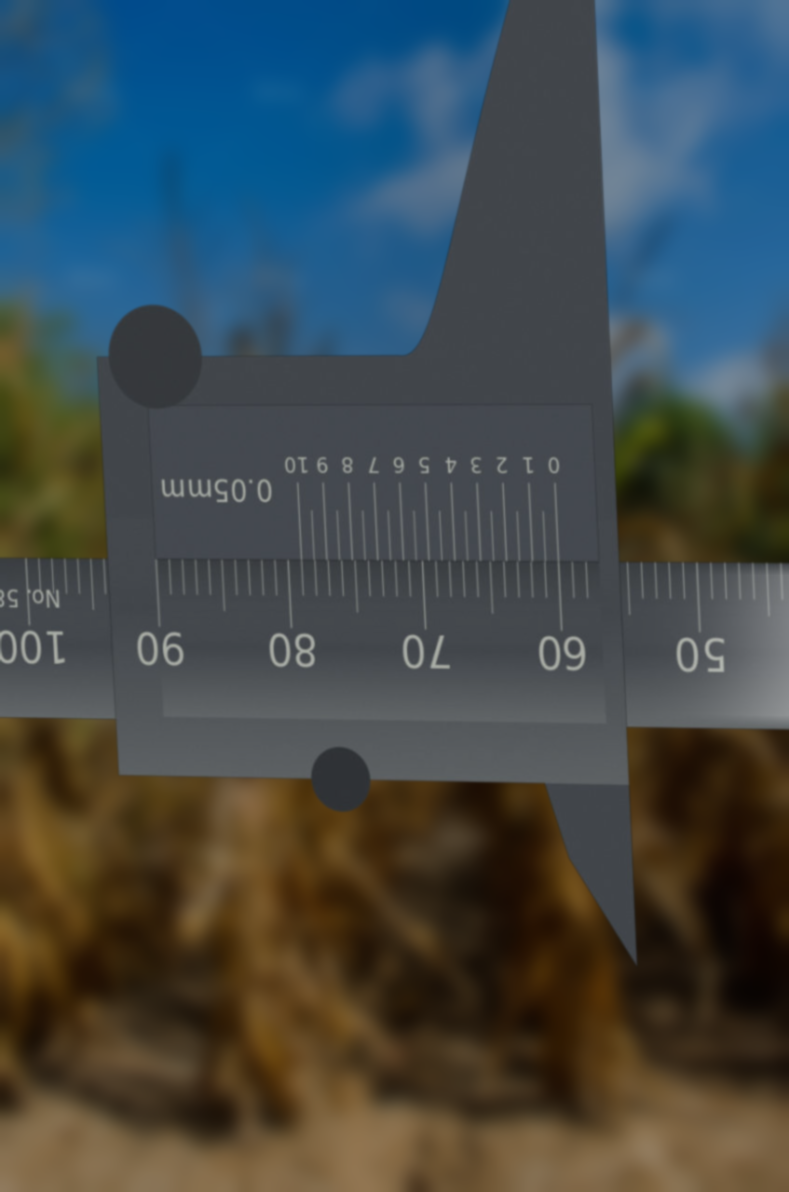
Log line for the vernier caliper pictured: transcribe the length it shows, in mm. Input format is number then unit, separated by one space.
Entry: 60.0 mm
